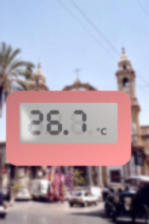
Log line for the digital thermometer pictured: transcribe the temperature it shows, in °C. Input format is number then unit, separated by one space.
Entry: 26.7 °C
